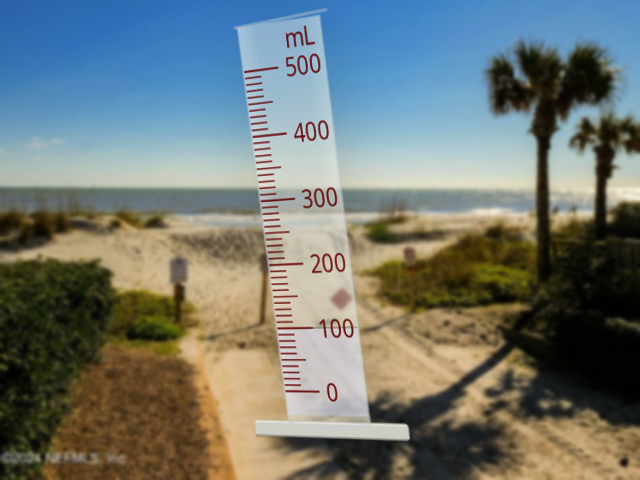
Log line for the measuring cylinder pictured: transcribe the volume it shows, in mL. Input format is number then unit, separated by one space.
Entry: 100 mL
